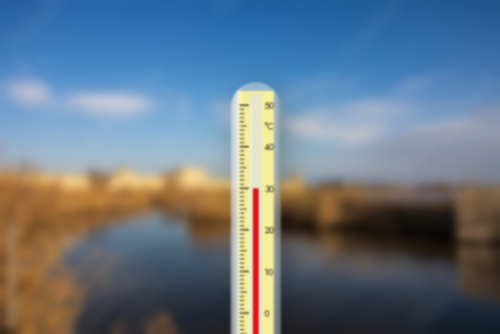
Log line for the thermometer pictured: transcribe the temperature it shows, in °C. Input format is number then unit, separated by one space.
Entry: 30 °C
